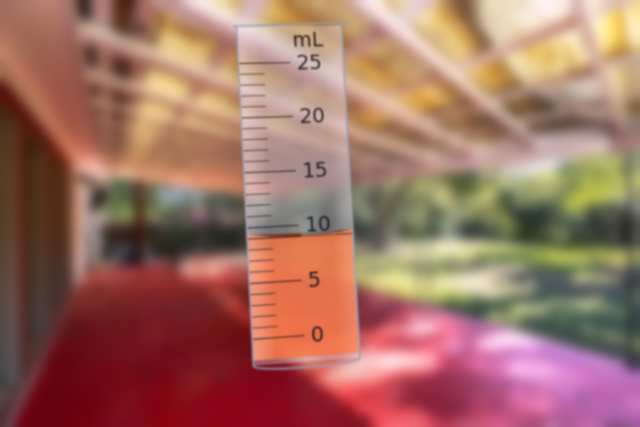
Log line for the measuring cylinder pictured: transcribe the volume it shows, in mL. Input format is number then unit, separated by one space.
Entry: 9 mL
